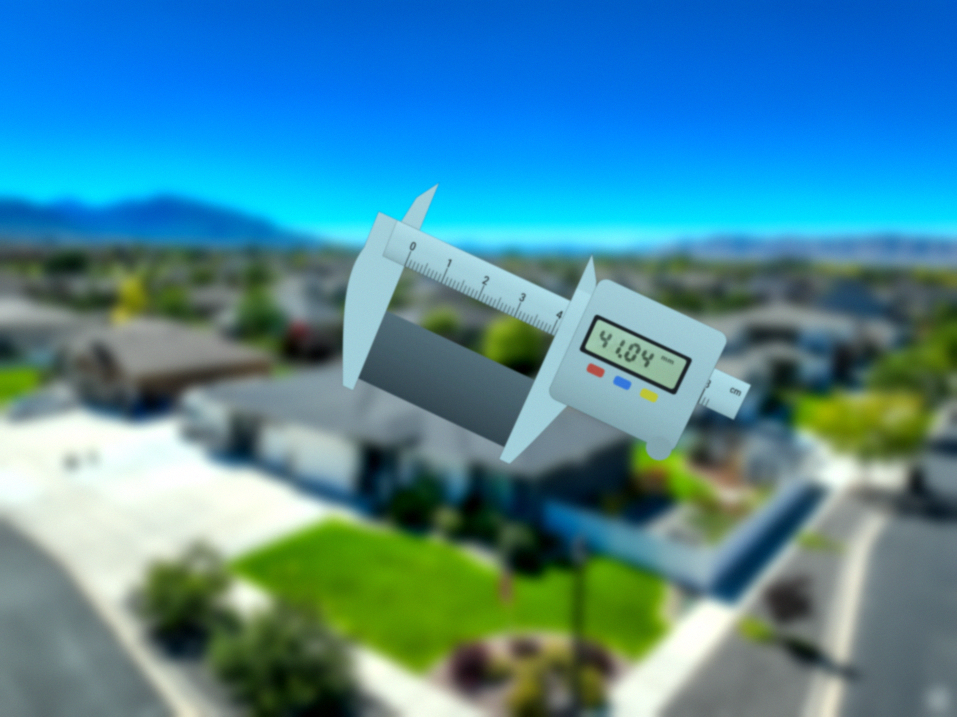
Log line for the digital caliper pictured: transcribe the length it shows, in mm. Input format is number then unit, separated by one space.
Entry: 41.04 mm
